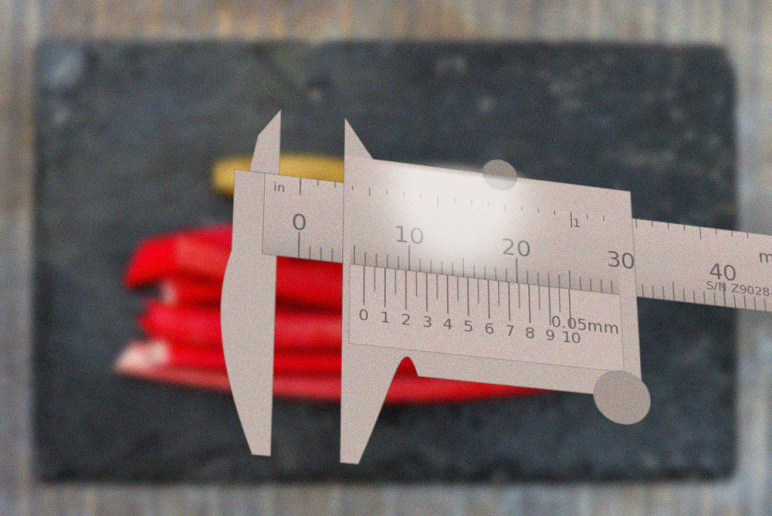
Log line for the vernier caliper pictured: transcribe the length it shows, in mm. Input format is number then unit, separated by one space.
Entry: 5.9 mm
